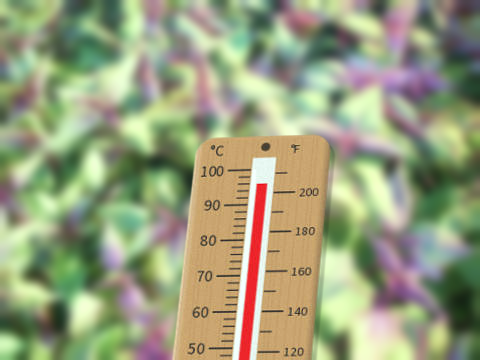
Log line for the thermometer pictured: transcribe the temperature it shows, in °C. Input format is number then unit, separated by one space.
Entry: 96 °C
